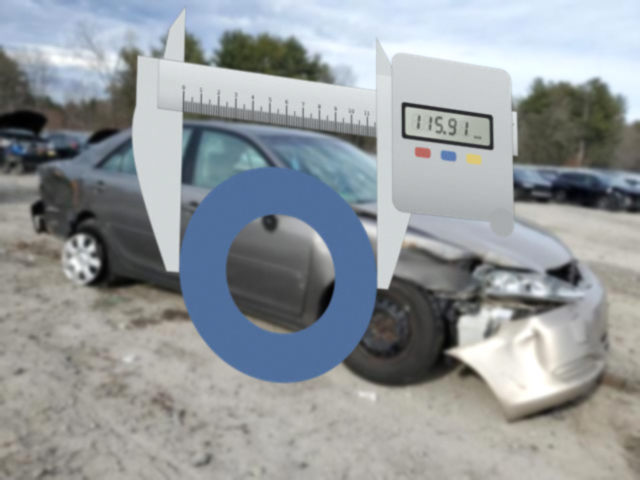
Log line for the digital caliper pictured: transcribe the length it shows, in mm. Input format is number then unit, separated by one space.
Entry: 115.91 mm
